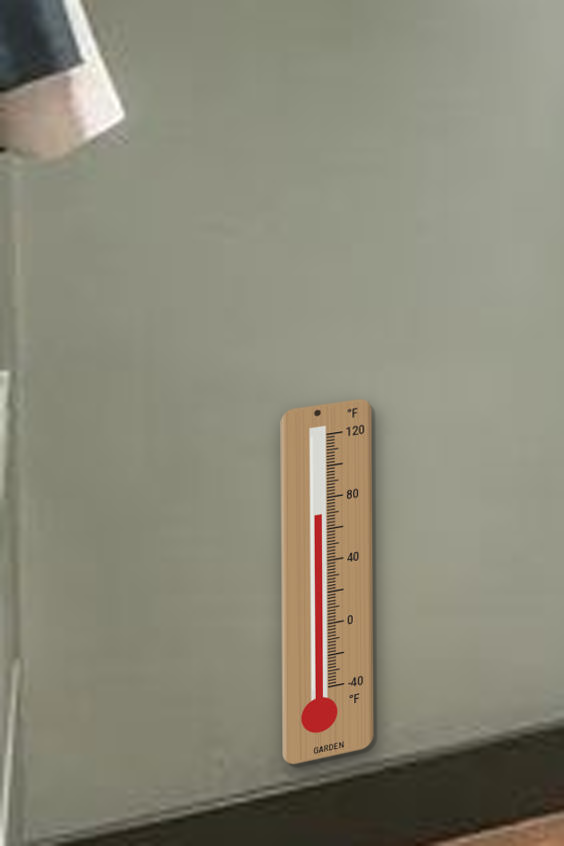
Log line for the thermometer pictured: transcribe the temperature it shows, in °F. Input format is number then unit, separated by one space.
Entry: 70 °F
